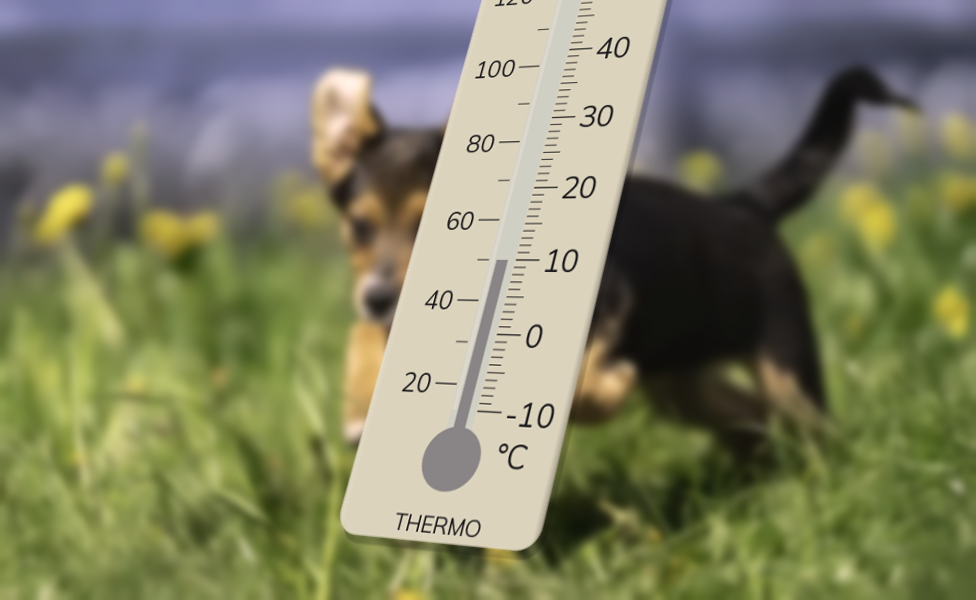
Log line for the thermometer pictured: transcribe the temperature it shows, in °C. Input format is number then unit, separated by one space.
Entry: 10 °C
